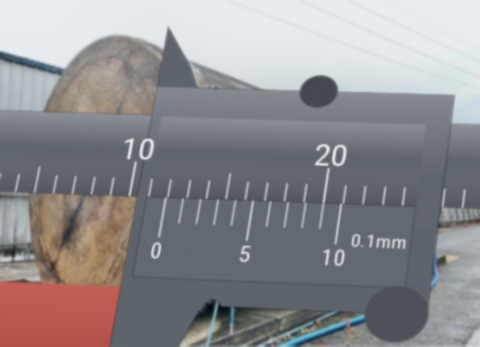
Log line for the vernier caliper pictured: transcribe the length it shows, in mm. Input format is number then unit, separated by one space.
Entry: 11.9 mm
